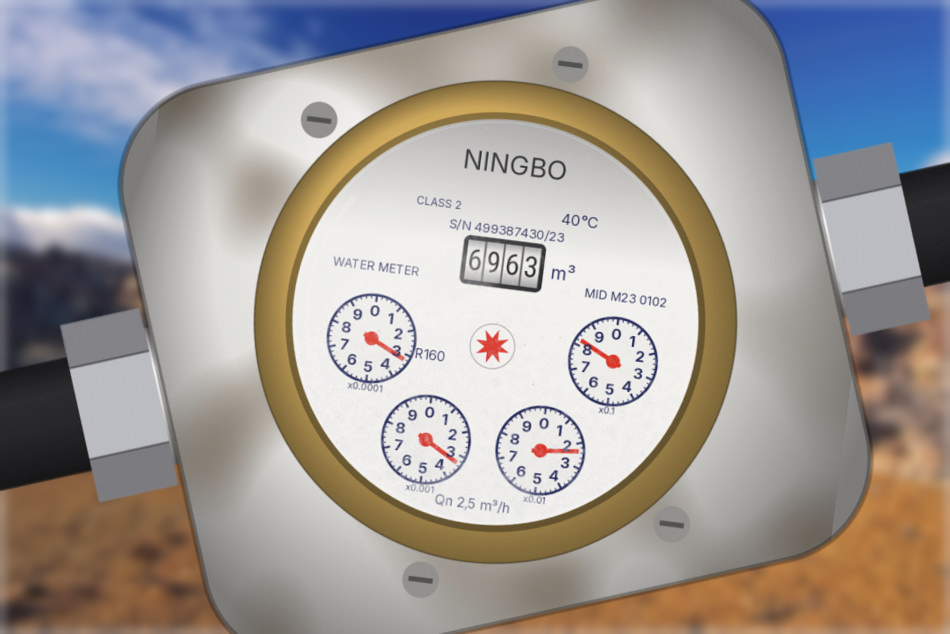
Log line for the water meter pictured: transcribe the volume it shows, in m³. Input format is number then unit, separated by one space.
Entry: 6963.8233 m³
